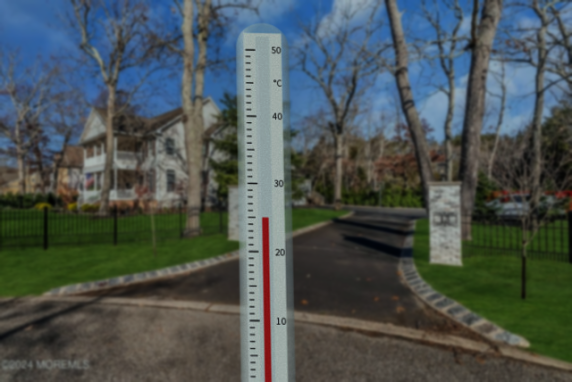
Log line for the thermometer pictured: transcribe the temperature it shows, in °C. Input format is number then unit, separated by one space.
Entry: 25 °C
